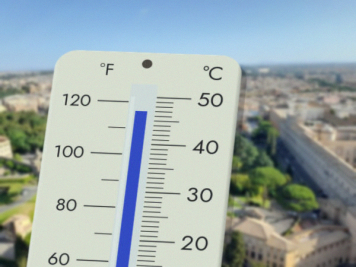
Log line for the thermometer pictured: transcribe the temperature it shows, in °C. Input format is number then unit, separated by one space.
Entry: 47 °C
